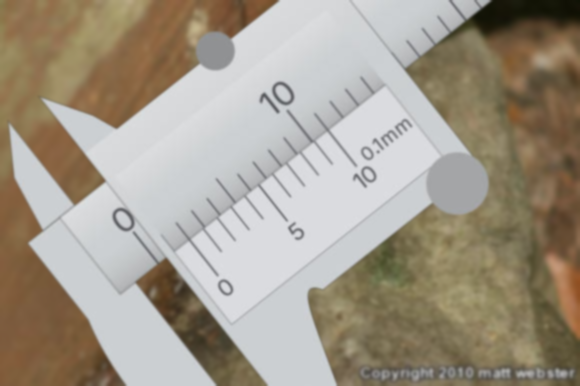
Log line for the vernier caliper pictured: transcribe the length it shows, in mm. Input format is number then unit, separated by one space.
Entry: 2.0 mm
